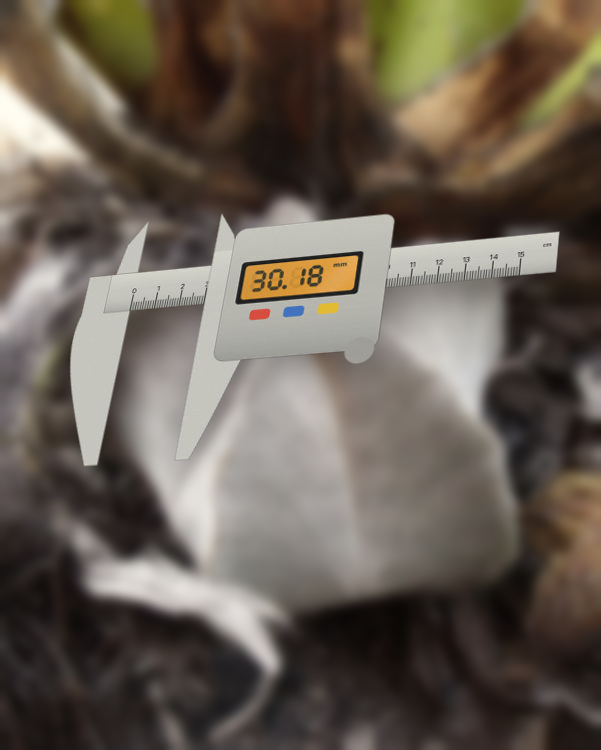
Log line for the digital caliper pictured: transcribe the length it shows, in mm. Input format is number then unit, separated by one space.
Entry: 30.18 mm
